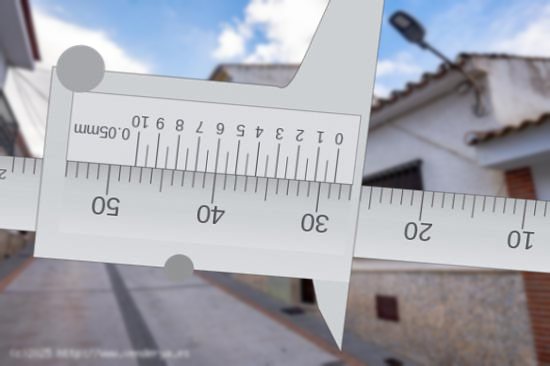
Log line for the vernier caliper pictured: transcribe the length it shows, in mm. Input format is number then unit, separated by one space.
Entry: 28.6 mm
